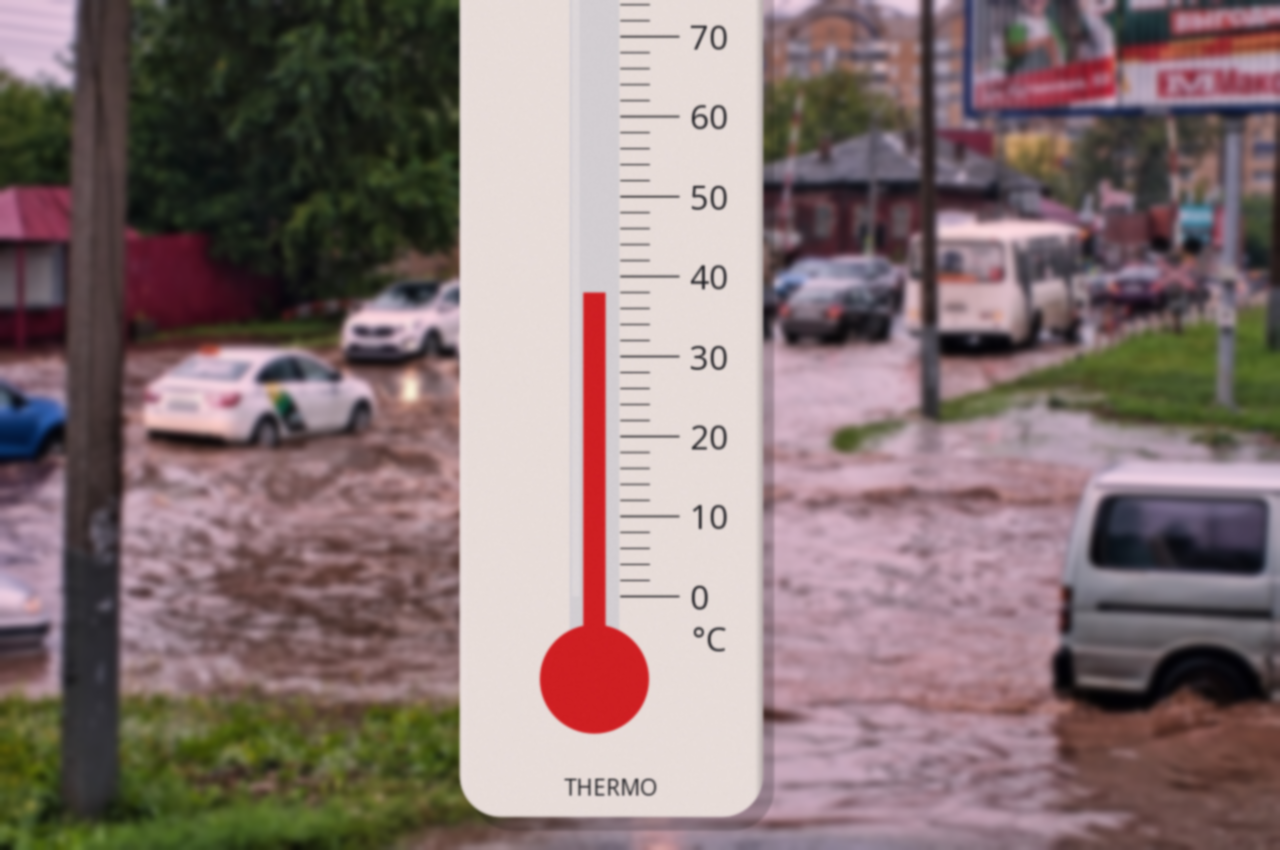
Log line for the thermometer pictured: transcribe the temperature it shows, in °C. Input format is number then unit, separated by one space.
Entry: 38 °C
